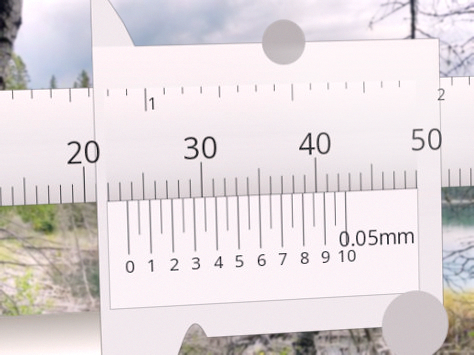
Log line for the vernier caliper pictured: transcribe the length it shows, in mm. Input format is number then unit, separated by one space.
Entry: 23.6 mm
